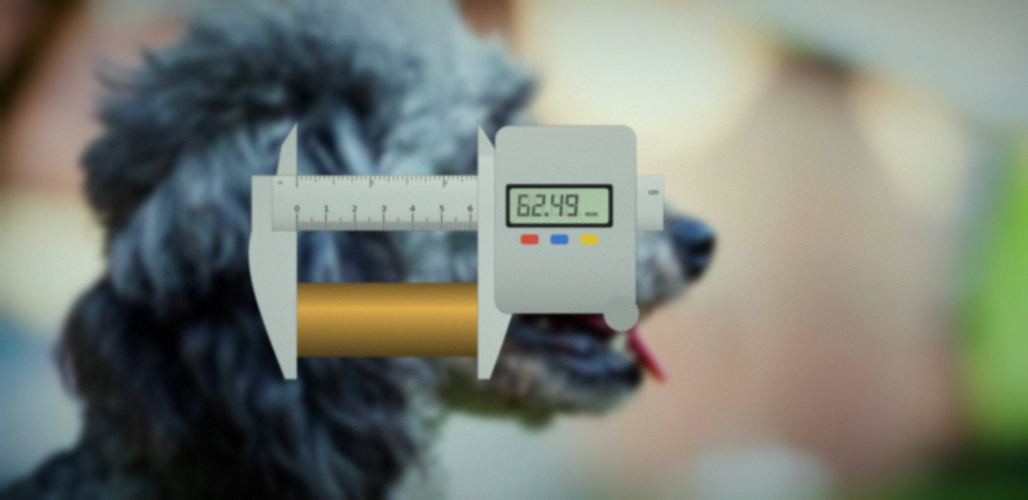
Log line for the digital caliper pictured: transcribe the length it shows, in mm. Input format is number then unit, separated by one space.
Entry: 62.49 mm
